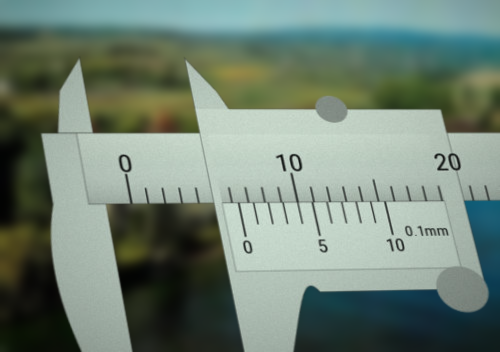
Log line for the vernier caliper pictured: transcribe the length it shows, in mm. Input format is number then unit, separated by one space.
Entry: 6.4 mm
